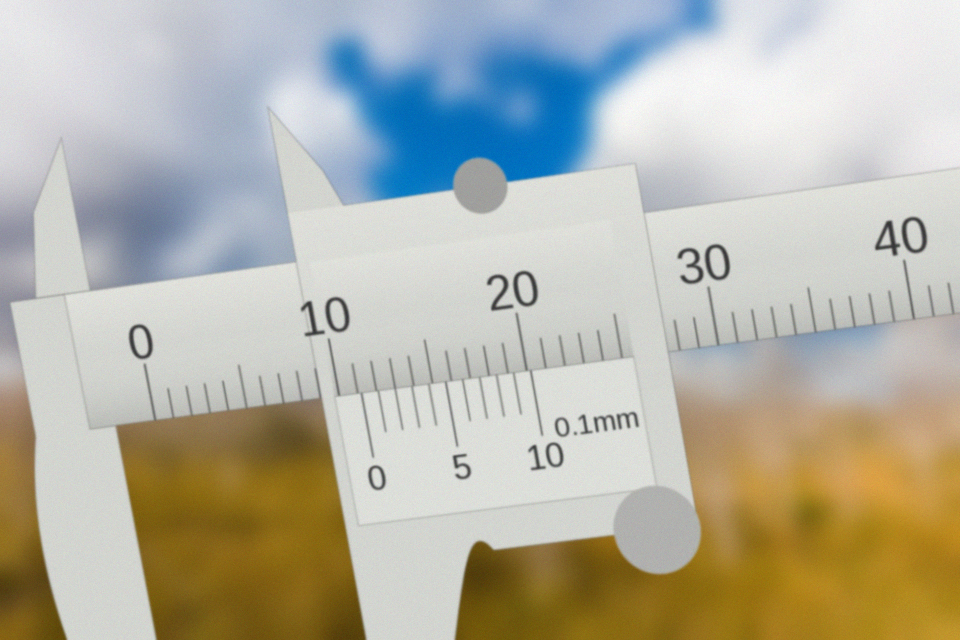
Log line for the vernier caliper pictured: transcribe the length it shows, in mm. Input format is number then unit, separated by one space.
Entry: 11.2 mm
